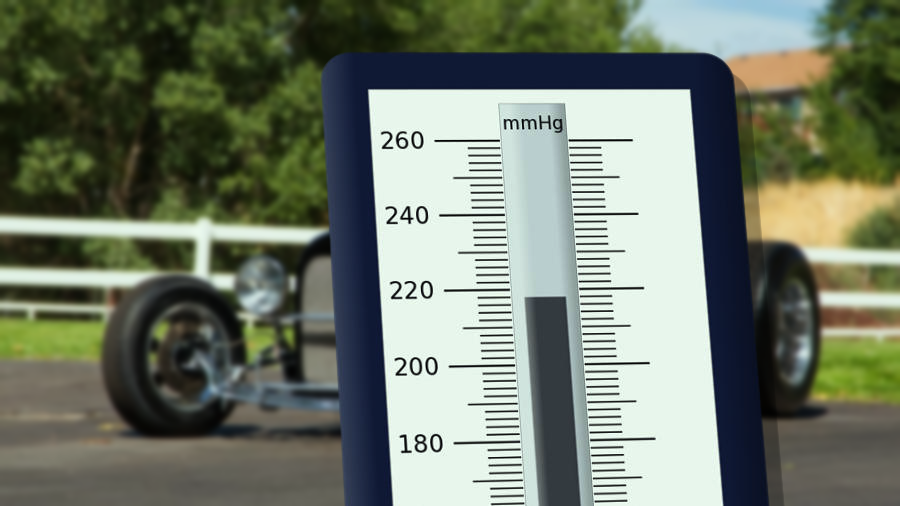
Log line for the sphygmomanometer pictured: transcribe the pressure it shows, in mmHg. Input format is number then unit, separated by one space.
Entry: 218 mmHg
